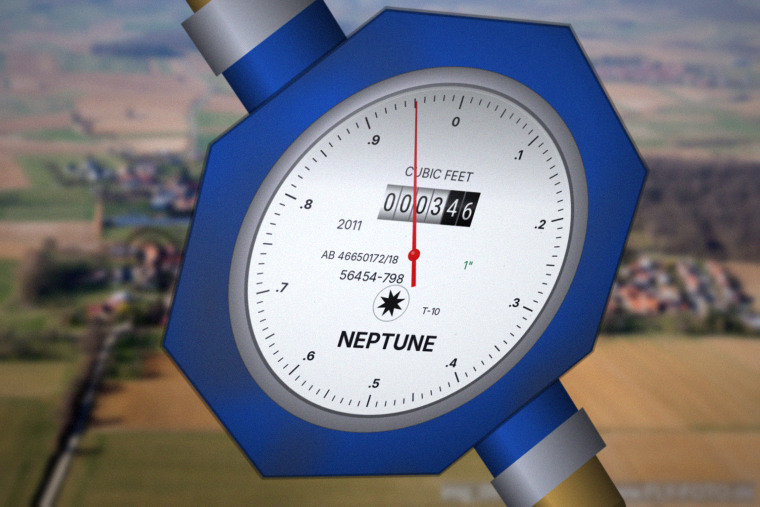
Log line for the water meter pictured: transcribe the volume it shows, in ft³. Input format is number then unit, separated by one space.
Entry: 345.95 ft³
